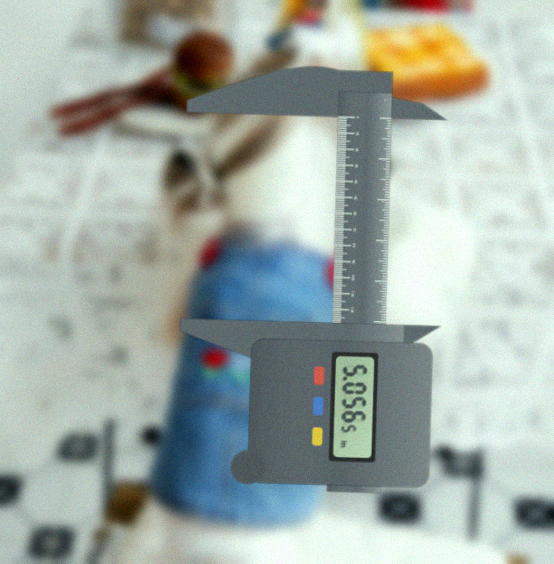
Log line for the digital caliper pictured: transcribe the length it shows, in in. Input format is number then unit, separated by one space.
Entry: 5.0565 in
